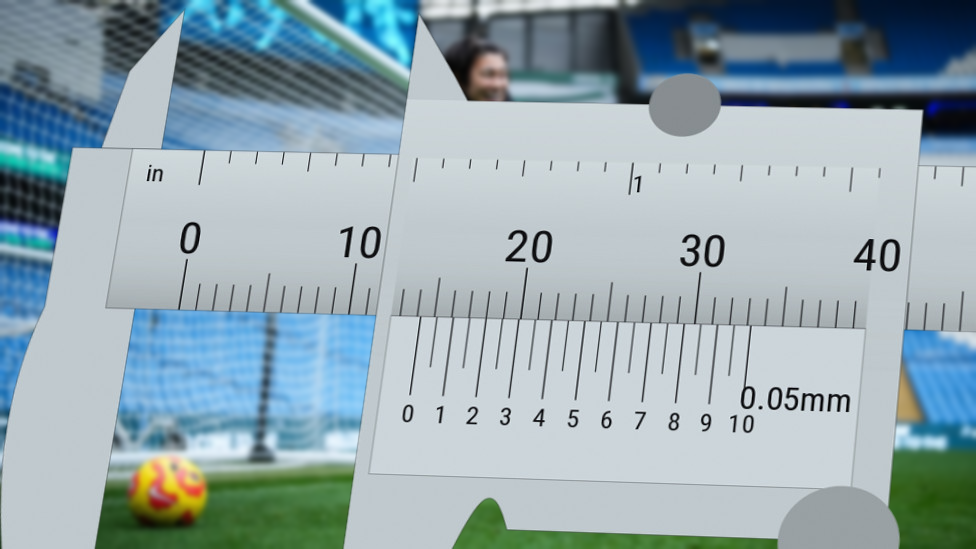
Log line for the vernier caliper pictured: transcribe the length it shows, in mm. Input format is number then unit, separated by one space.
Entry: 14.2 mm
